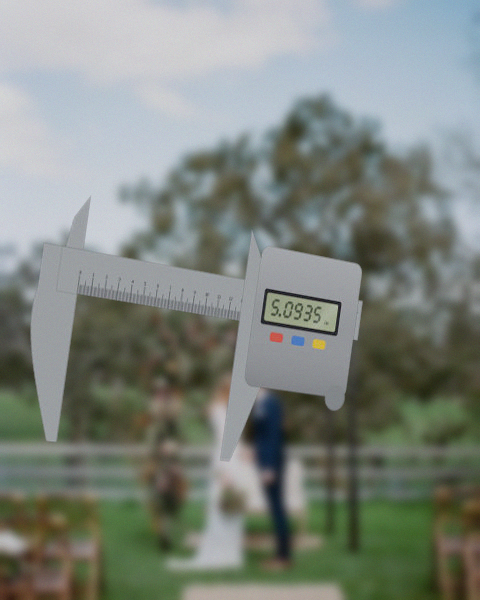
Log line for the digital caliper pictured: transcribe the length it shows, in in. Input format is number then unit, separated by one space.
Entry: 5.0935 in
